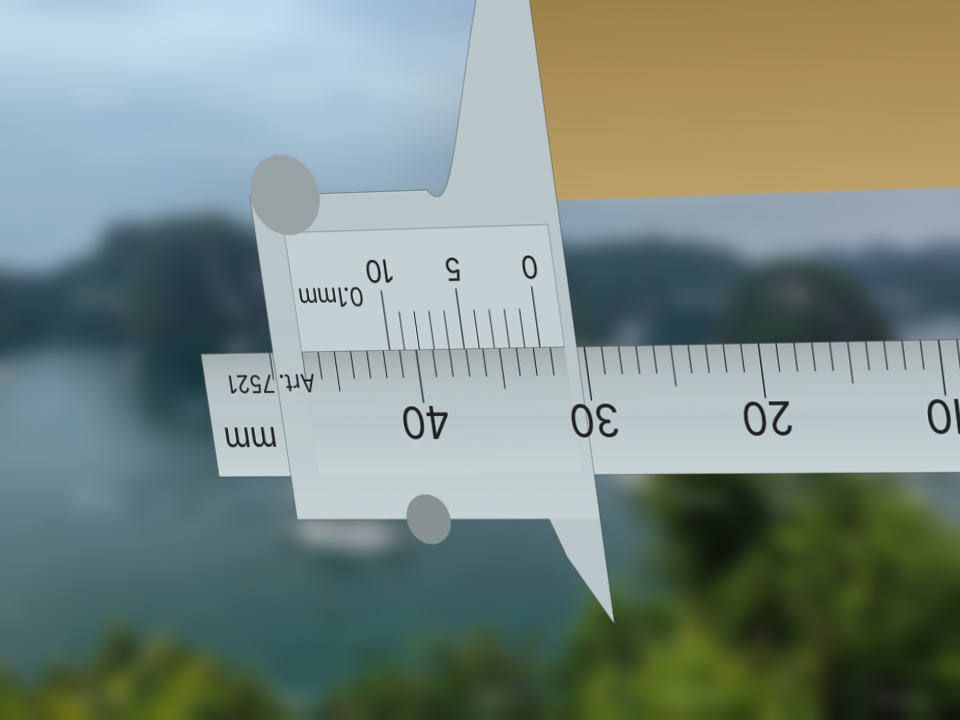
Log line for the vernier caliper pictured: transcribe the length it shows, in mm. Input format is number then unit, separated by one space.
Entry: 32.6 mm
